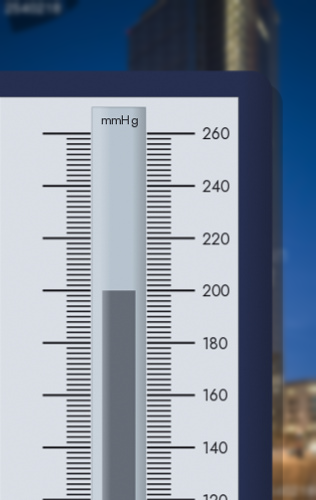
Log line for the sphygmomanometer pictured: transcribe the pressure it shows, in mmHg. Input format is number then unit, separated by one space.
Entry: 200 mmHg
